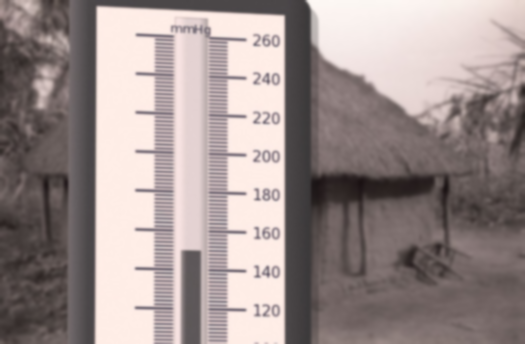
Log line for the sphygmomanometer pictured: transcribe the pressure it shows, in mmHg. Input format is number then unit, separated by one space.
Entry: 150 mmHg
